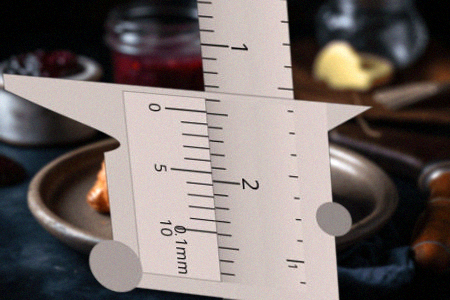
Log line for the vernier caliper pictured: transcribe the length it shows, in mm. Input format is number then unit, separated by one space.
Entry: 14.9 mm
